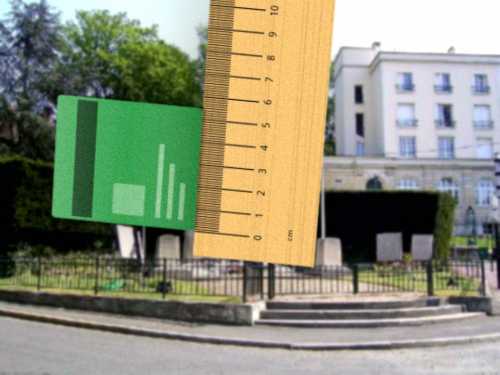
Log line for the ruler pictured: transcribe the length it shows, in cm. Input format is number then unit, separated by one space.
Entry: 5.5 cm
